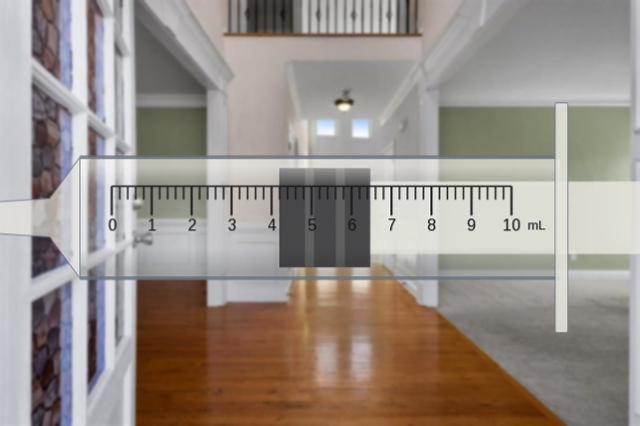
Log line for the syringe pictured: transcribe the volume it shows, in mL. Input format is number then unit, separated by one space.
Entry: 4.2 mL
